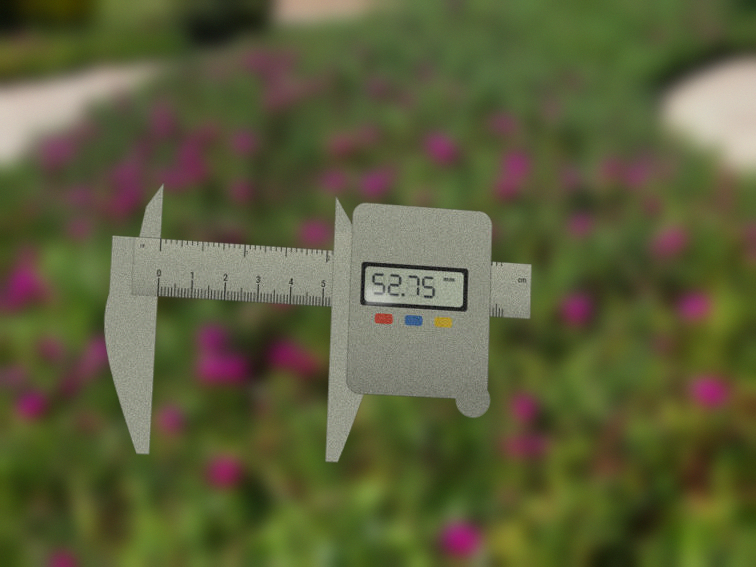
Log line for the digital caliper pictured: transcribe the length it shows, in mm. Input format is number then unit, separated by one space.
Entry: 52.75 mm
